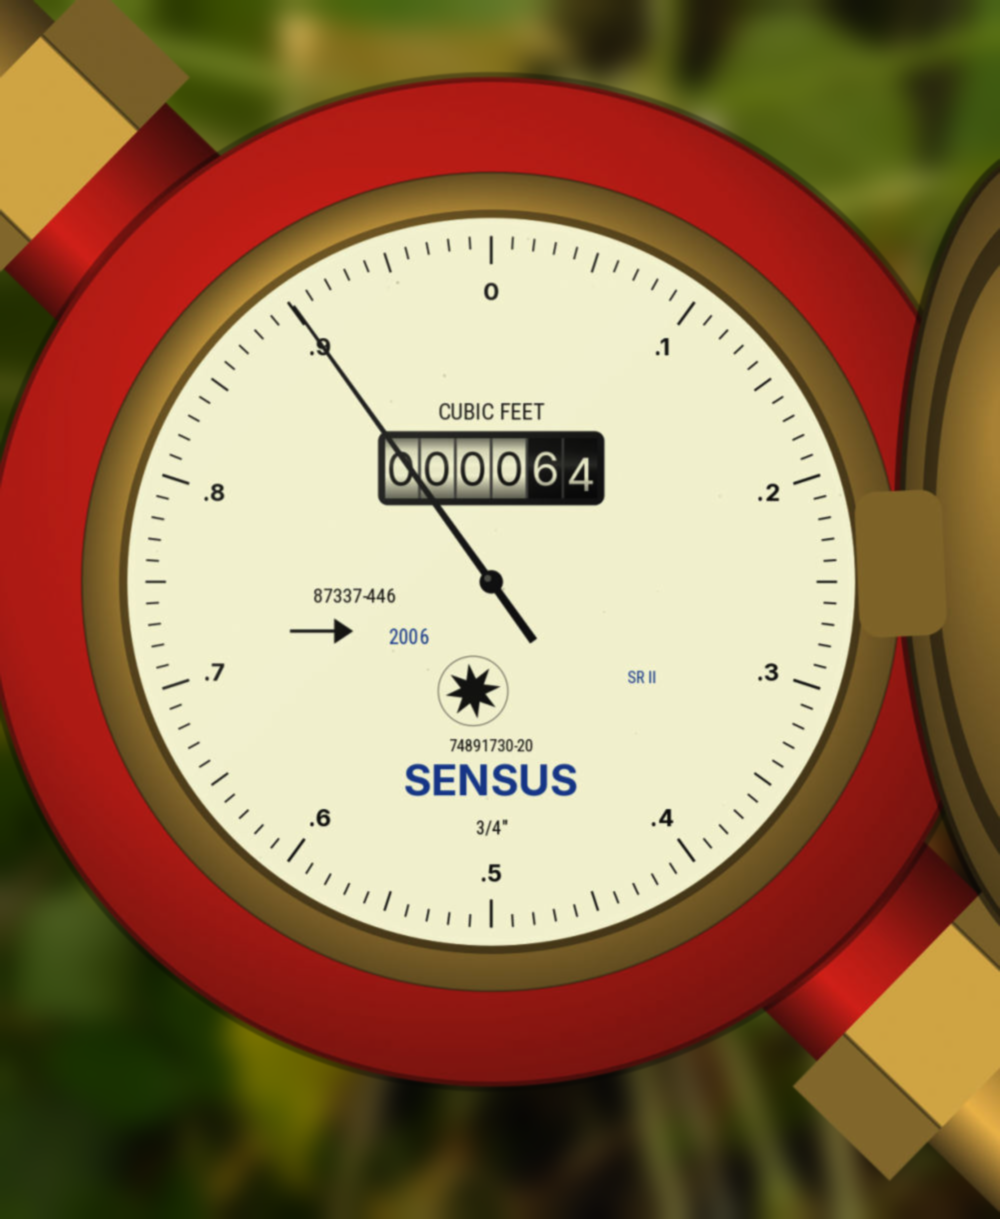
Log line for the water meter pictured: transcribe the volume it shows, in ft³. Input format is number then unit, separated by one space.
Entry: 63.90 ft³
